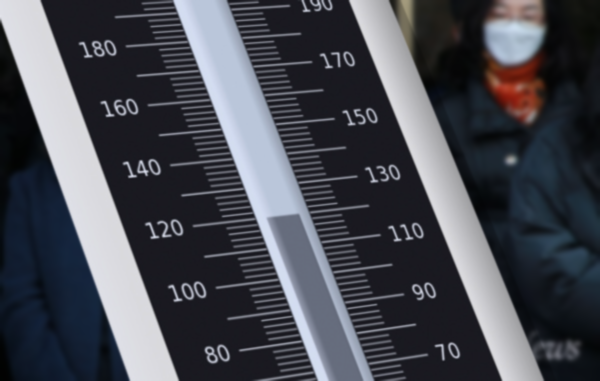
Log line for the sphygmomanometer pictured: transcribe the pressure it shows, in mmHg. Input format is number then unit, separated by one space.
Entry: 120 mmHg
